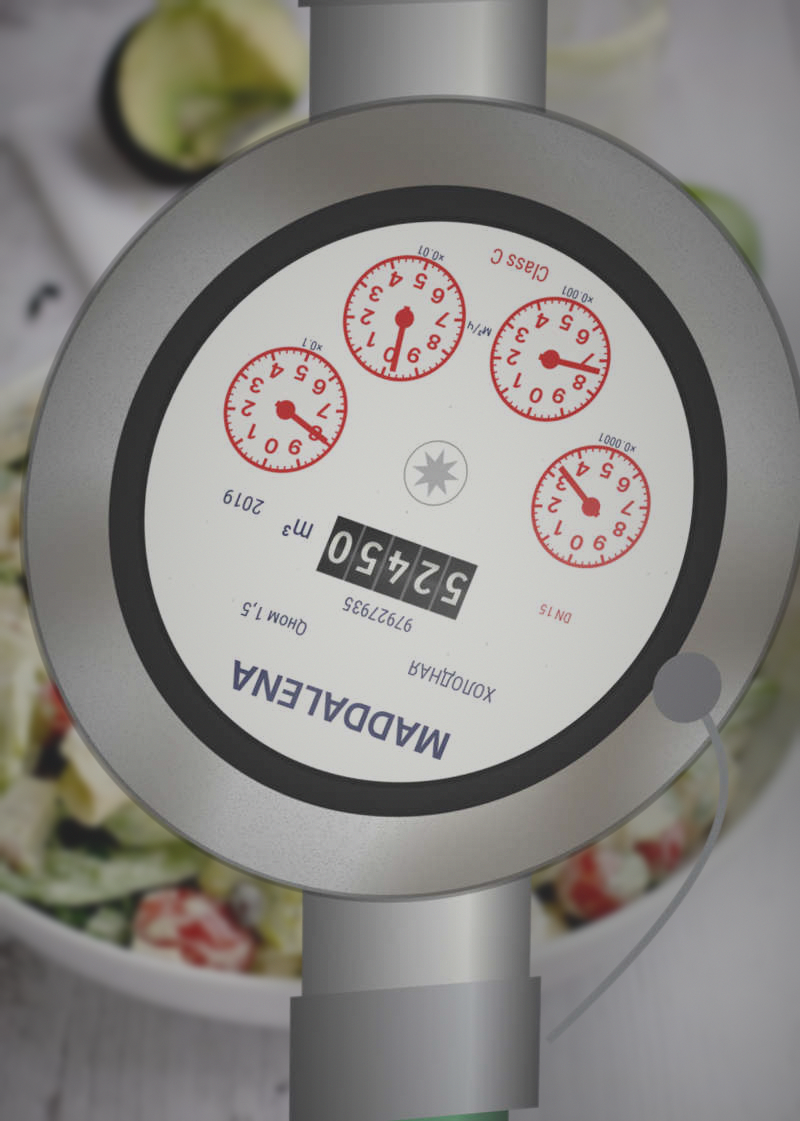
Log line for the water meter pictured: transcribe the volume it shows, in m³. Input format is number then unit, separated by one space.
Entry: 52450.7973 m³
